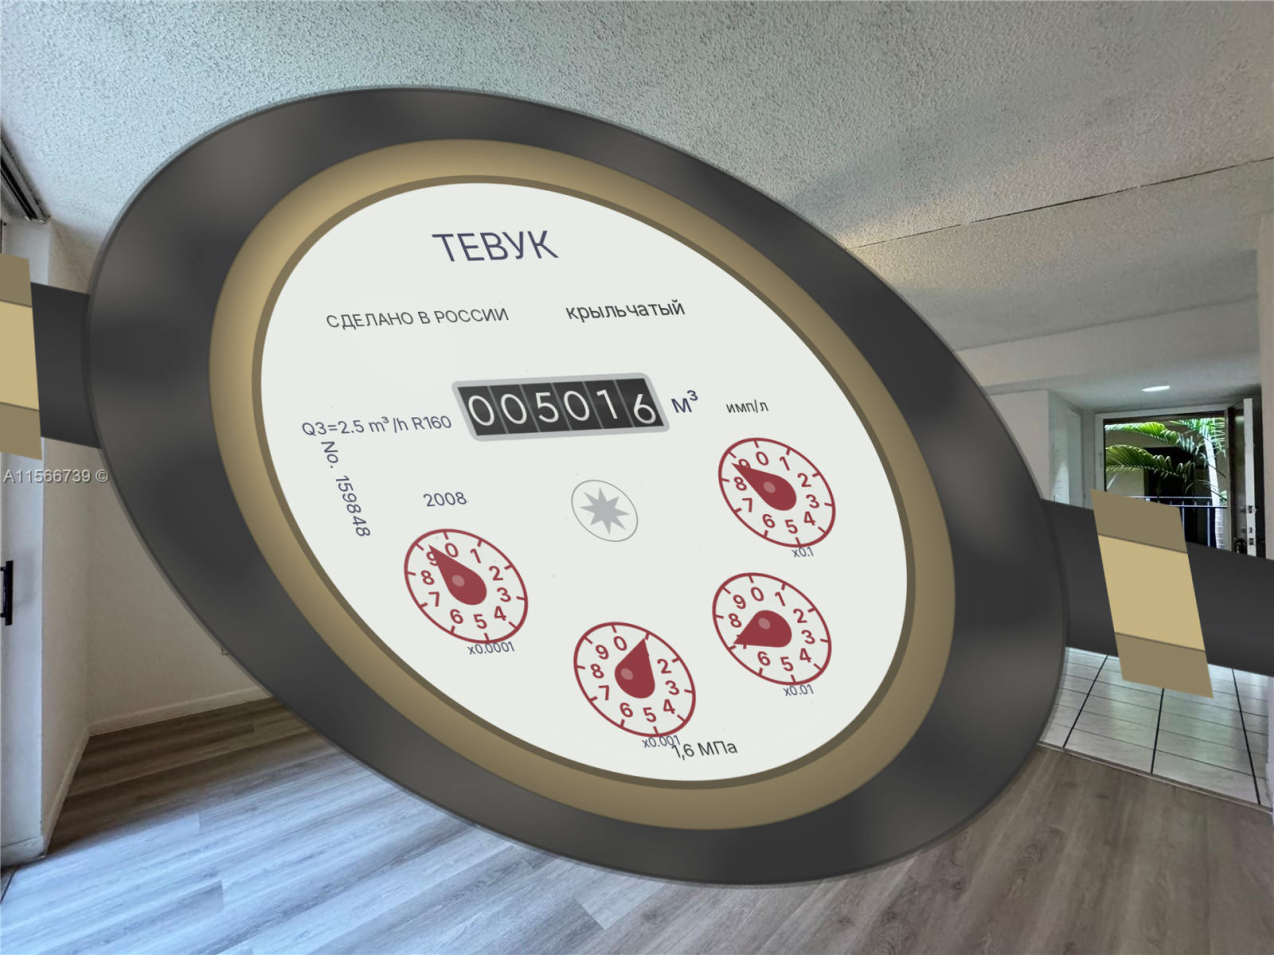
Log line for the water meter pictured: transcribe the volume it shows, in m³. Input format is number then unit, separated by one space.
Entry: 5015.8709 m³
